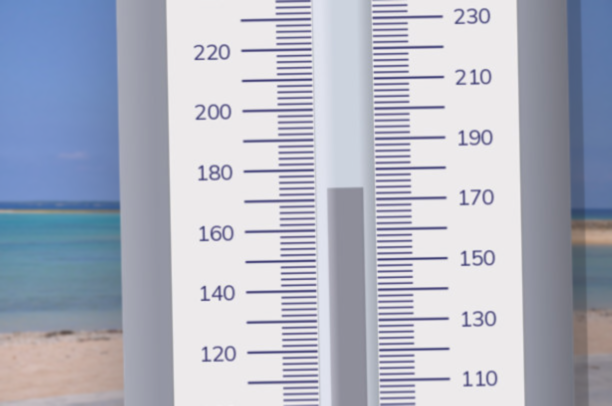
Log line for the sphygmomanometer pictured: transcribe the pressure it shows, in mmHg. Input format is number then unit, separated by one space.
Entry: 174 mmHg
